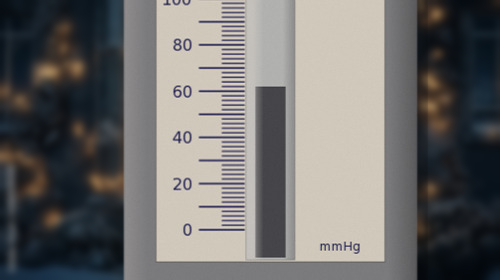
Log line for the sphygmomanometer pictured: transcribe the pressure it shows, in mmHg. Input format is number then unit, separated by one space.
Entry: 62 mmHg
